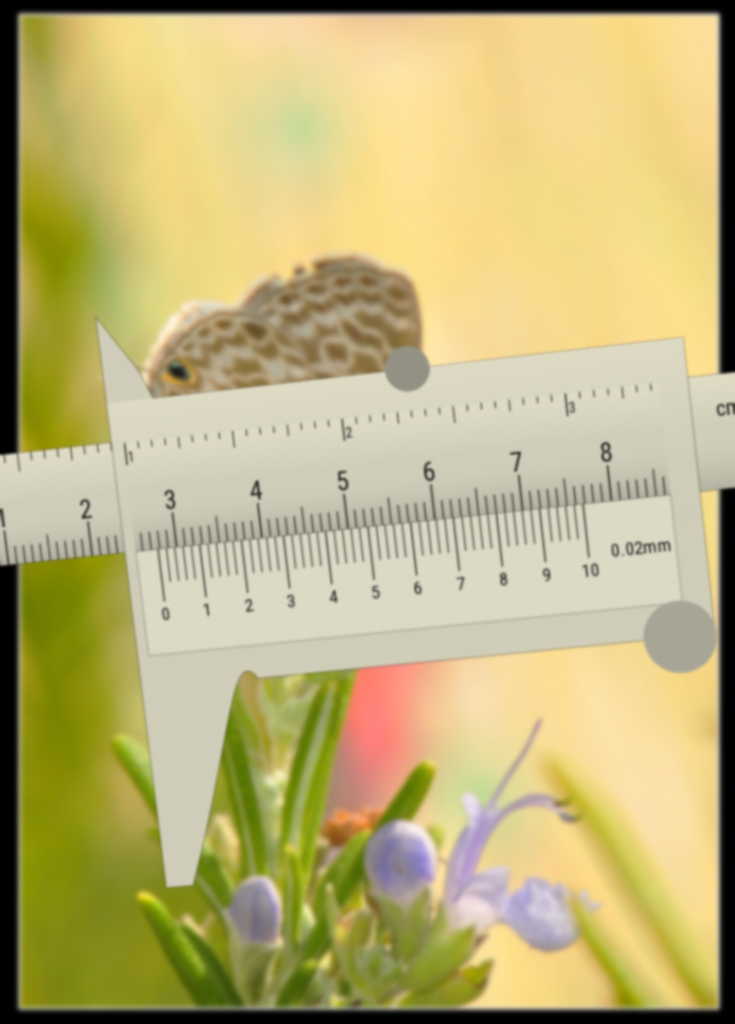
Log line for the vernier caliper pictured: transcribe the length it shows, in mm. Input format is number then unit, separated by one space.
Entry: 27.8 mm
